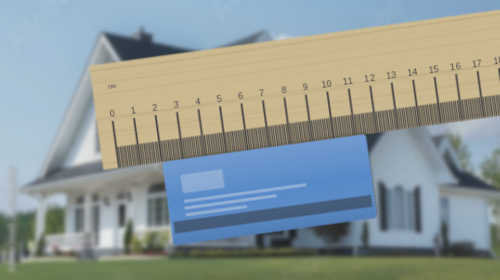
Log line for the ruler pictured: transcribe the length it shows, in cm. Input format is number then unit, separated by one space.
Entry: 9.5 cm
